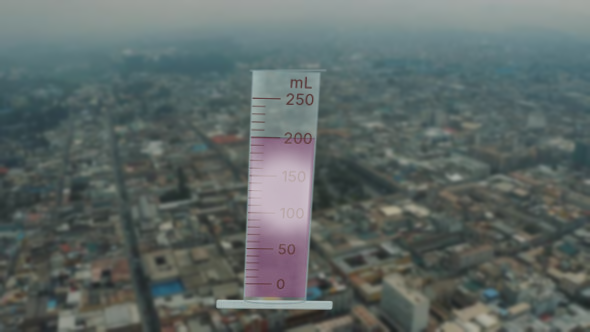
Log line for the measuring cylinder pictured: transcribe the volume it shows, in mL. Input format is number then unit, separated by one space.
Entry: 200 mL
